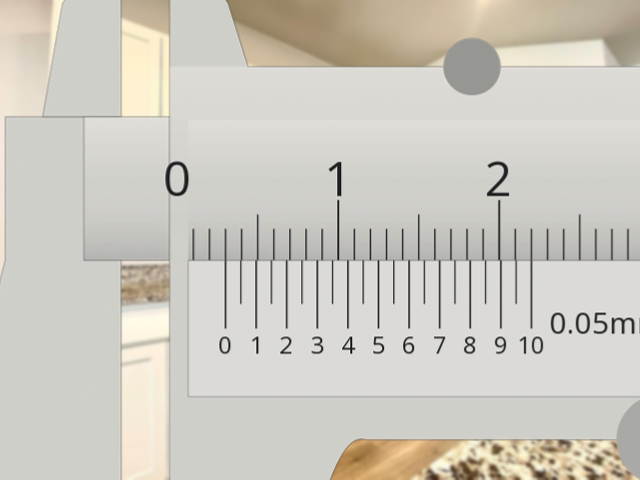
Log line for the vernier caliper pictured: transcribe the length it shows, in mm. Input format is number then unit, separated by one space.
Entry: 3.0 mm
